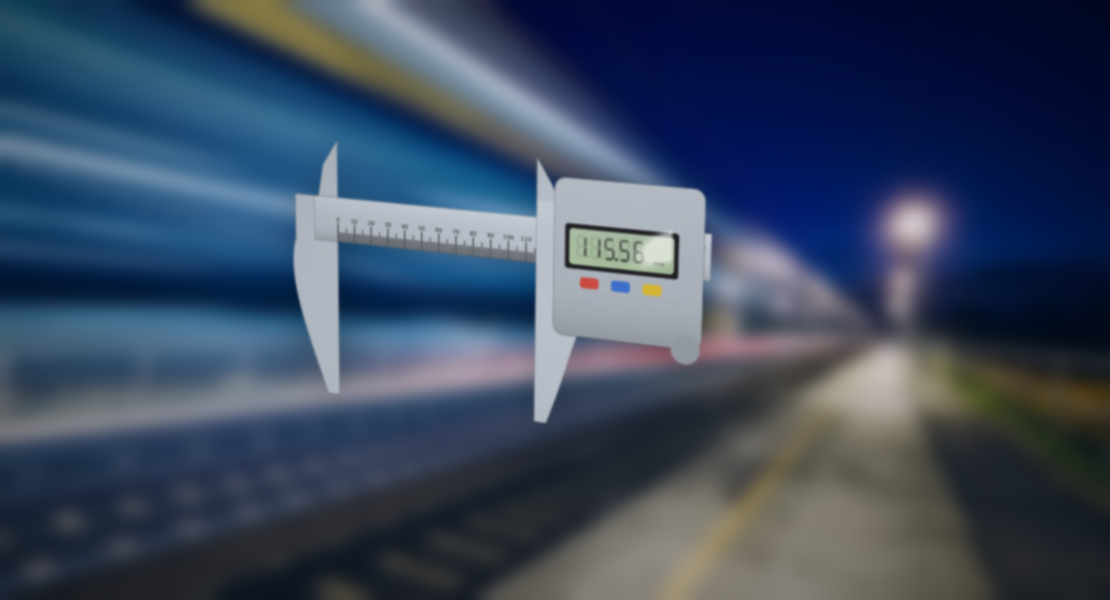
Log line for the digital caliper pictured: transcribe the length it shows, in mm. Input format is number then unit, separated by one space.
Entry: 115.56 mm
